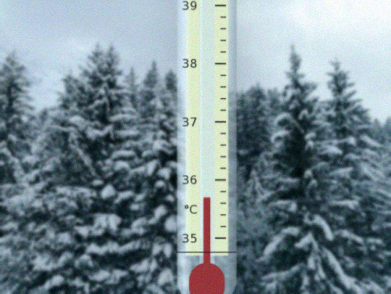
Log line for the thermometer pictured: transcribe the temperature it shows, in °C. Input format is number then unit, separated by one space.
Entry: 35.7 °C
